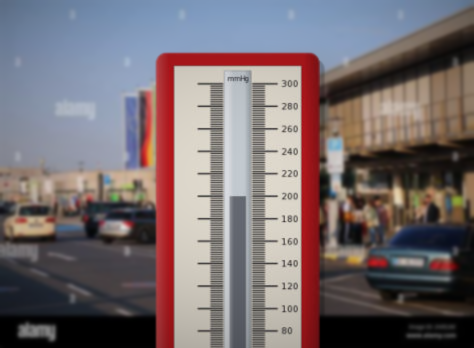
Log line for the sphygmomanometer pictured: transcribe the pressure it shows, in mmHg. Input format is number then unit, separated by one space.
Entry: 200 mmHg
